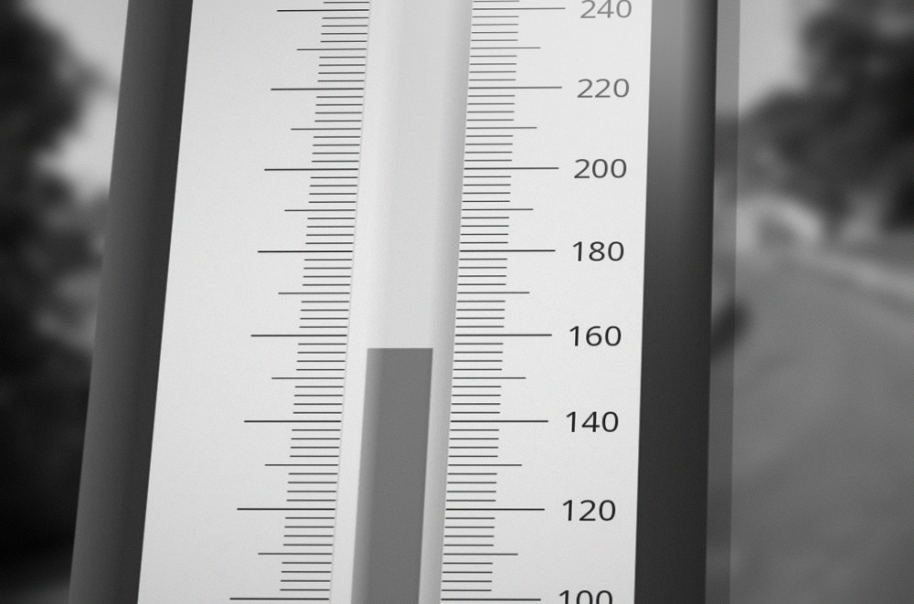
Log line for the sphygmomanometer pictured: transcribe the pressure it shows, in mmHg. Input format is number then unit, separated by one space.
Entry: 157 mmHg
